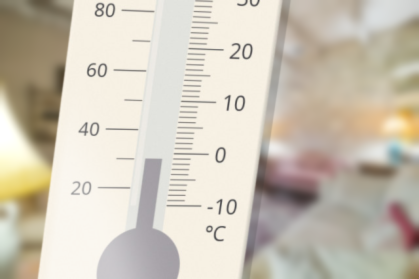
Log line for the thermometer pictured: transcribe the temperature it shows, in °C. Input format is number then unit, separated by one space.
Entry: -1 °C
